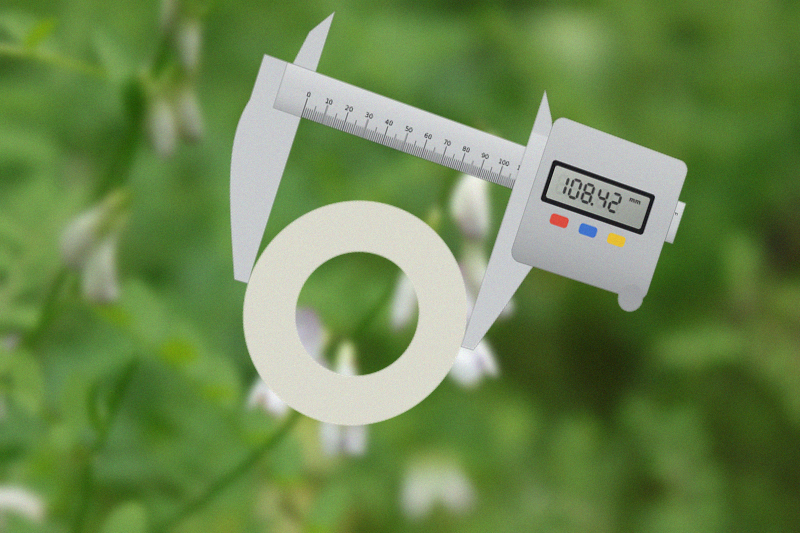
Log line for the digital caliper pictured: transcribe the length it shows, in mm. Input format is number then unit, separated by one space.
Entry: 108.42 mm
